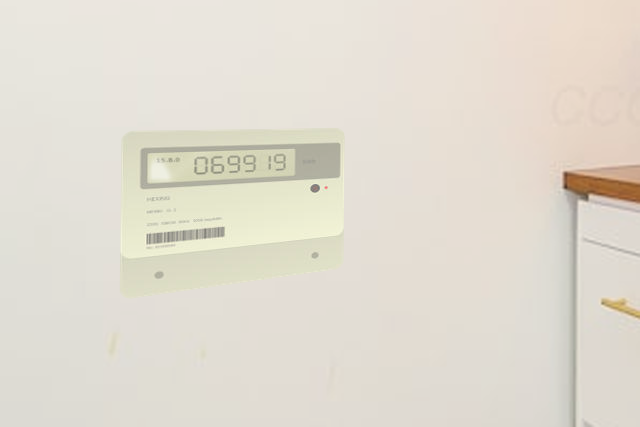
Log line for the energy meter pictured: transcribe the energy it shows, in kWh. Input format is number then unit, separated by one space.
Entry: 69919 kWh
